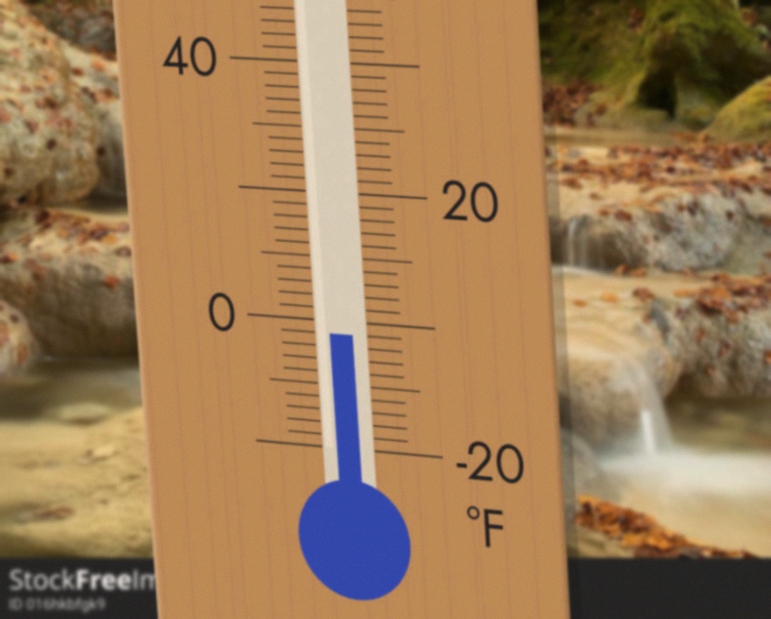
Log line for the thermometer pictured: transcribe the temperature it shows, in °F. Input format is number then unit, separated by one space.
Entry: -2 °F
